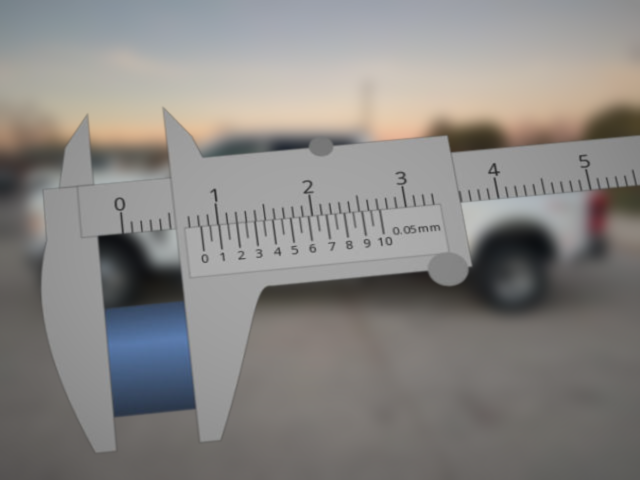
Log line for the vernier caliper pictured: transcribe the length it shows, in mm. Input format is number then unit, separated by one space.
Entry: 8.2 mm
